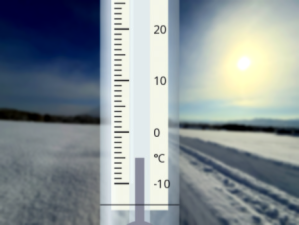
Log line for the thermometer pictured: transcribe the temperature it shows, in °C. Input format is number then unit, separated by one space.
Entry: -5 °C
